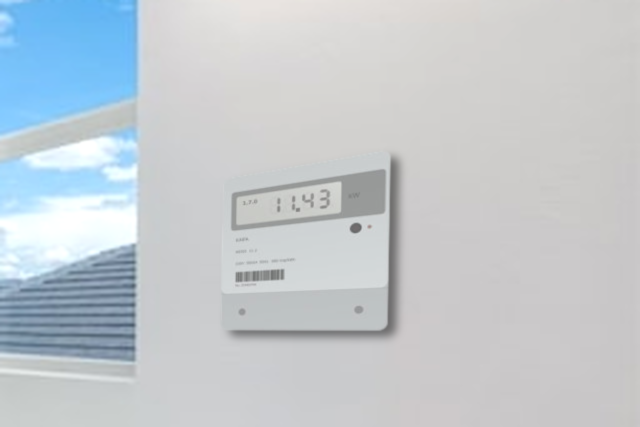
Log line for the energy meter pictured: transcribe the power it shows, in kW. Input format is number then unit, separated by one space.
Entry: 11.43 kW
